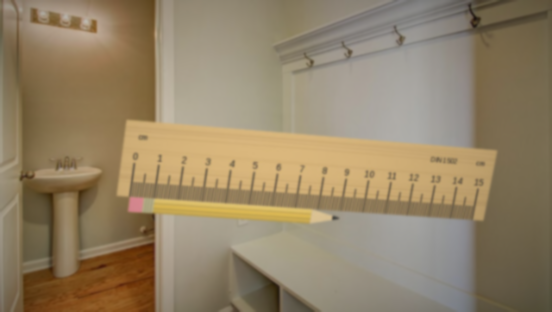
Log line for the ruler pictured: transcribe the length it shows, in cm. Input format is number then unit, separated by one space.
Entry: 9 cm
